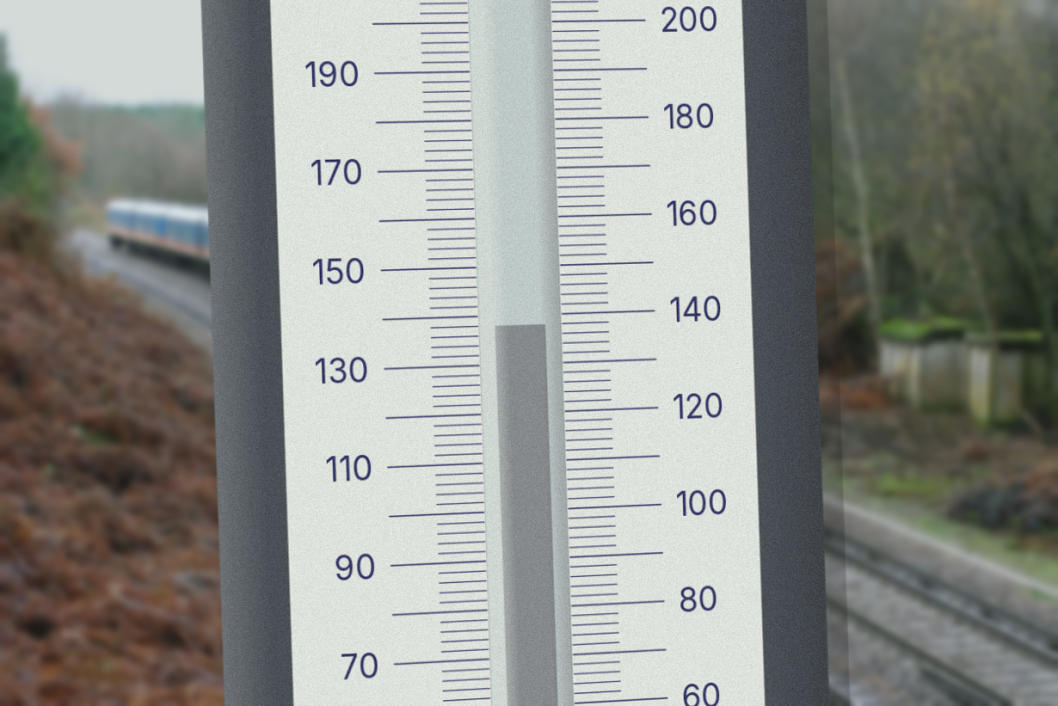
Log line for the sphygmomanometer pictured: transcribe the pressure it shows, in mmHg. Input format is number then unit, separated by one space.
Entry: 138 mmHg
